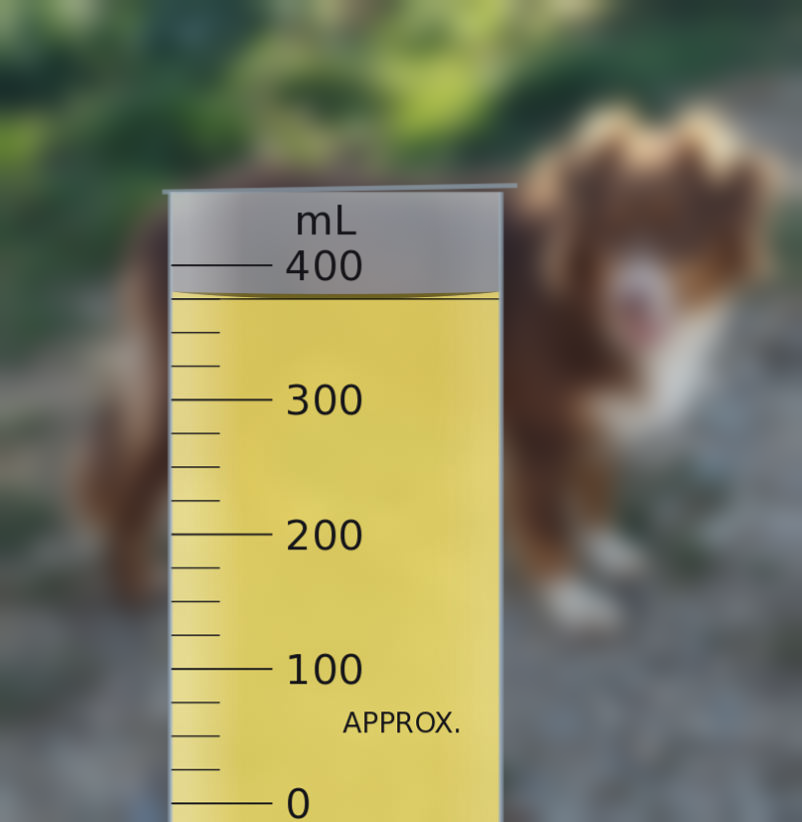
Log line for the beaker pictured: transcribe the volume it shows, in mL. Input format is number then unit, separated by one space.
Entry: 375 mL
